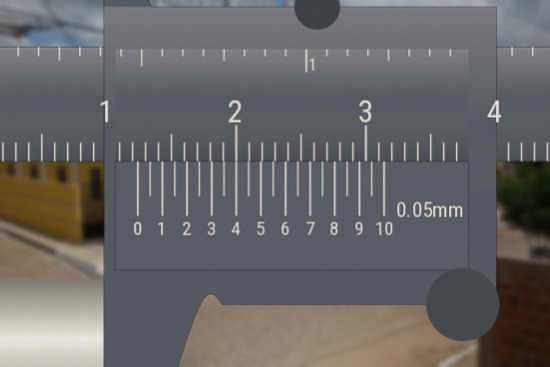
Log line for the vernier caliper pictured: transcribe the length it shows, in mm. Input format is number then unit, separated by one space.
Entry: 12.4 mm
